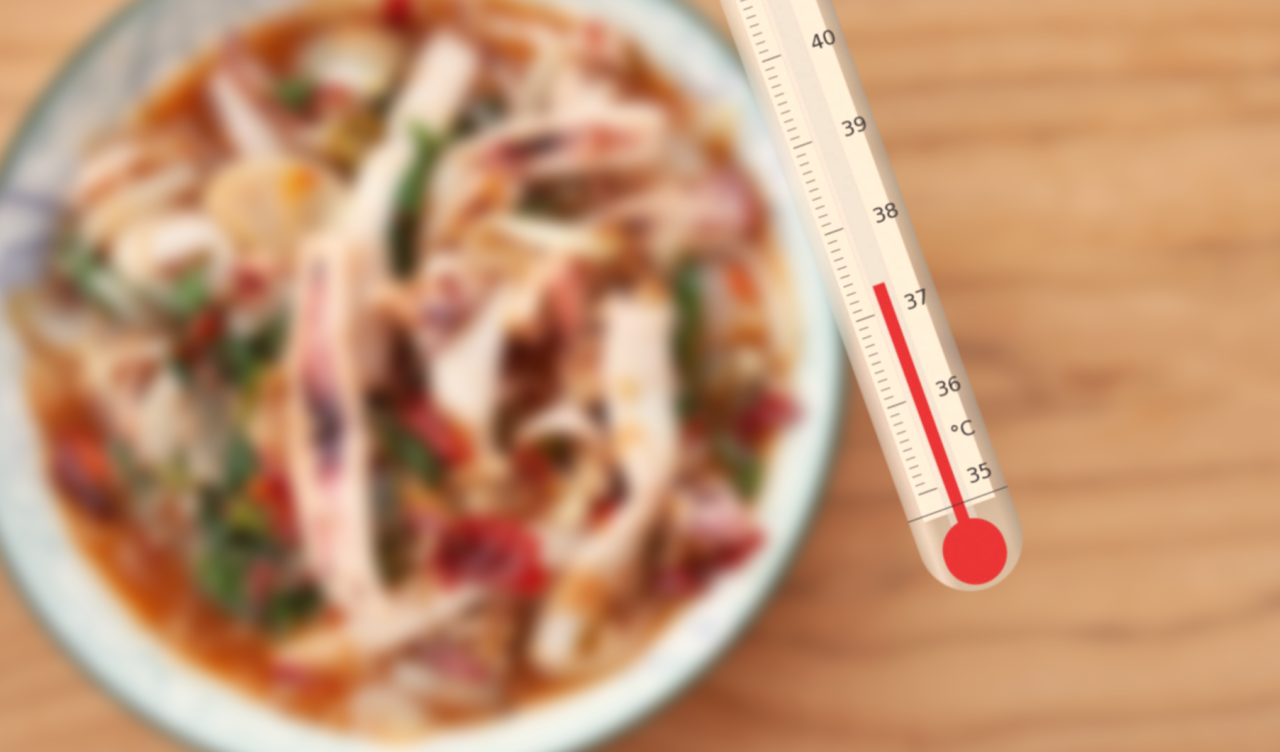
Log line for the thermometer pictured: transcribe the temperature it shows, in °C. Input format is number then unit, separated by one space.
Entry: 37.3 °C
